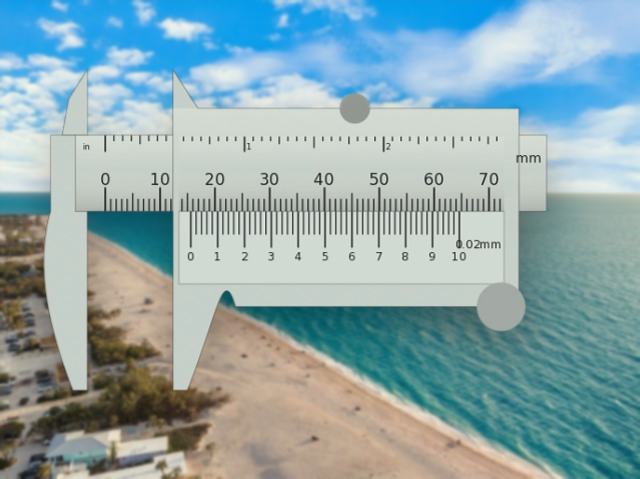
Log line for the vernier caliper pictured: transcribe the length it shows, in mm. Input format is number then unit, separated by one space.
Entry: 15.6 mm
